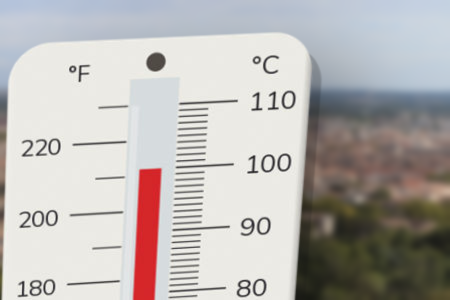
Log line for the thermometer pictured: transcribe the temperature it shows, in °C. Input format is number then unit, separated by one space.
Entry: 100 °C
